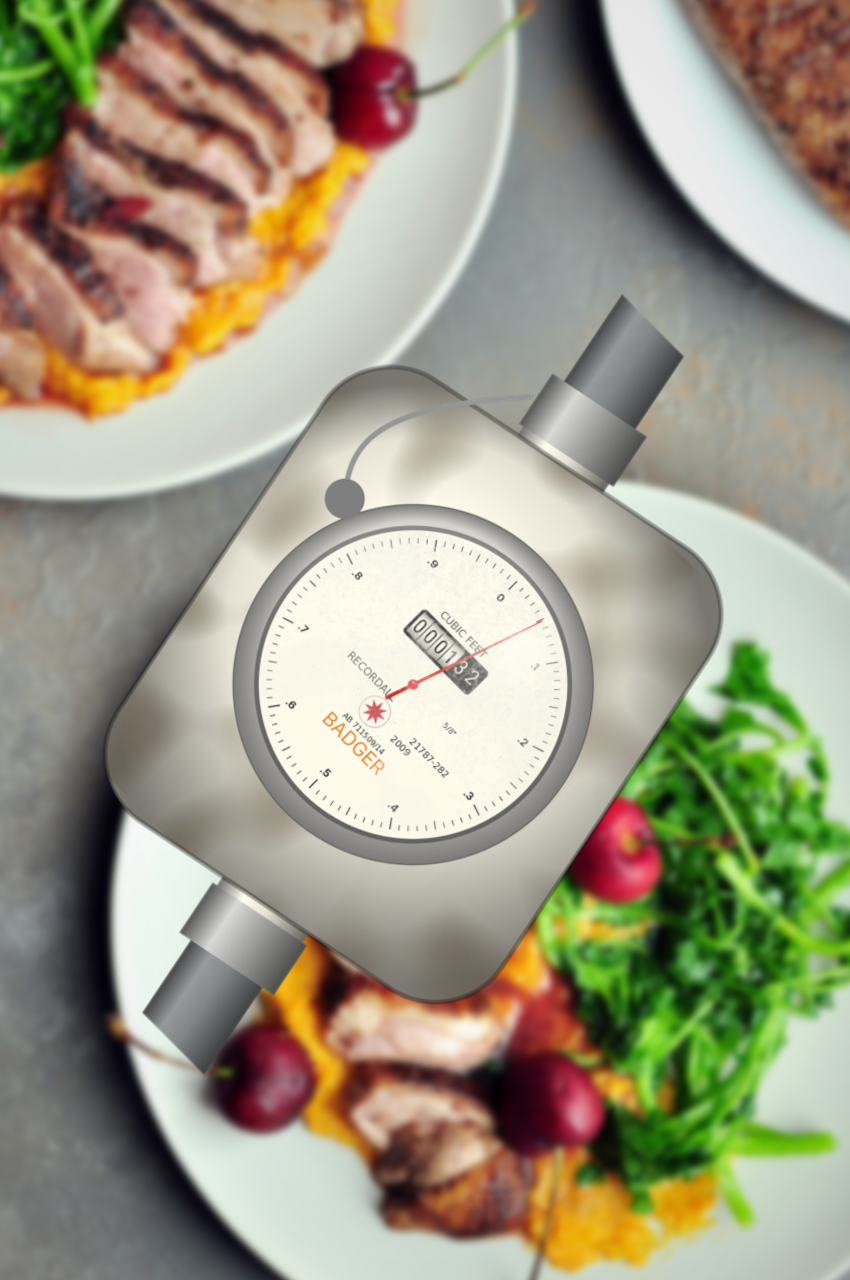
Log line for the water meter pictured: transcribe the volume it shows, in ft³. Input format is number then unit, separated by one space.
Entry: 132.05 ft³
